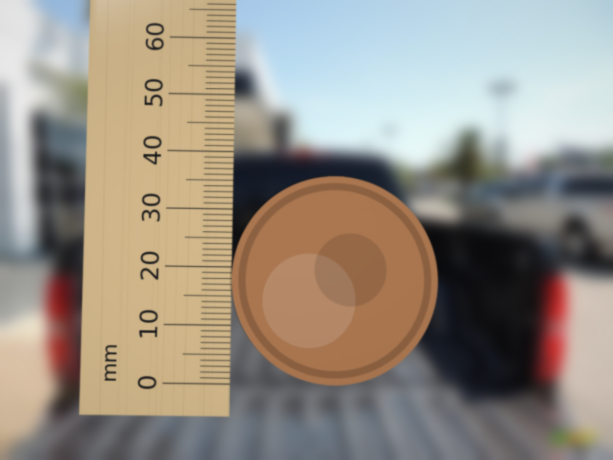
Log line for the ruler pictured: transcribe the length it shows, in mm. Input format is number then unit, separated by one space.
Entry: 36 mm
